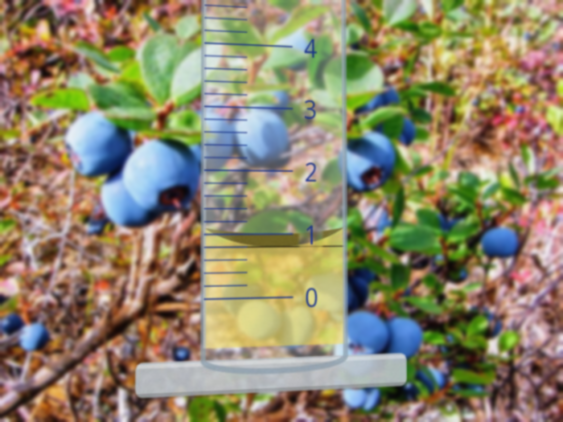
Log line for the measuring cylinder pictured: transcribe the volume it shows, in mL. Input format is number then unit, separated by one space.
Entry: 0.8 mL
